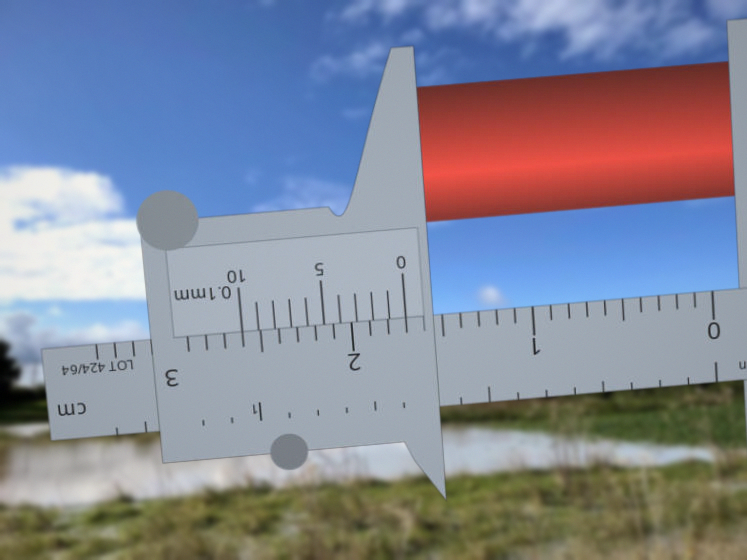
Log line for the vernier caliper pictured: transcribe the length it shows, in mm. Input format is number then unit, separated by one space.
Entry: 17.0 mm
